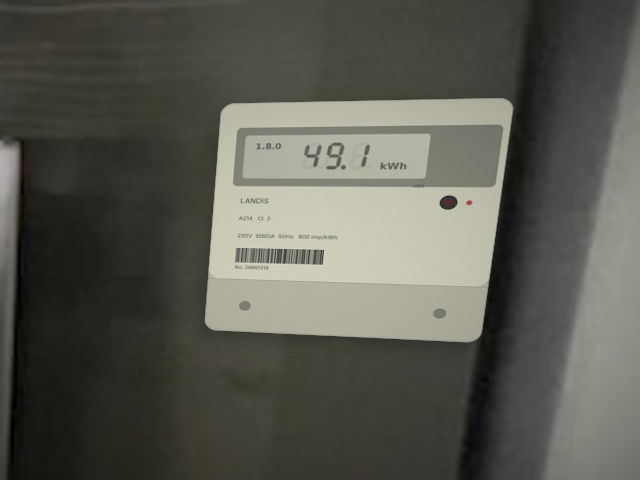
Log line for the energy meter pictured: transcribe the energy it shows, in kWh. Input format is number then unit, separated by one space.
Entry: 49.1 kWh
